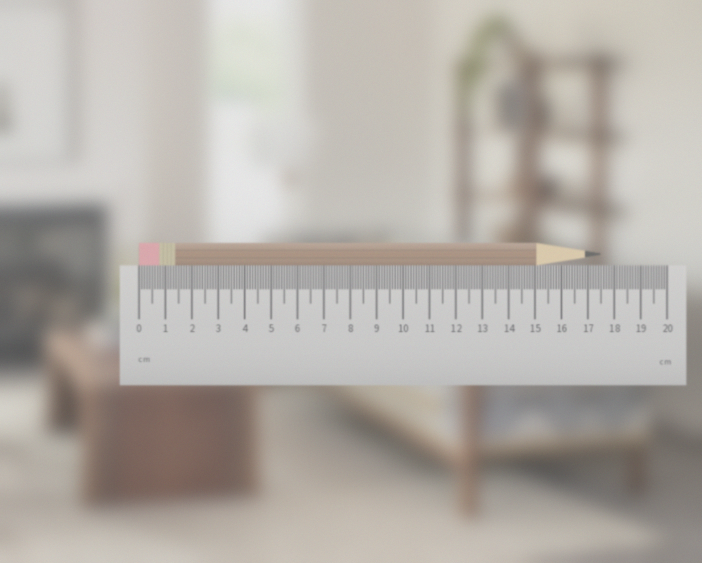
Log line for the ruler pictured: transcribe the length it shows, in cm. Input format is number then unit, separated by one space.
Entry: 17.5 cm
